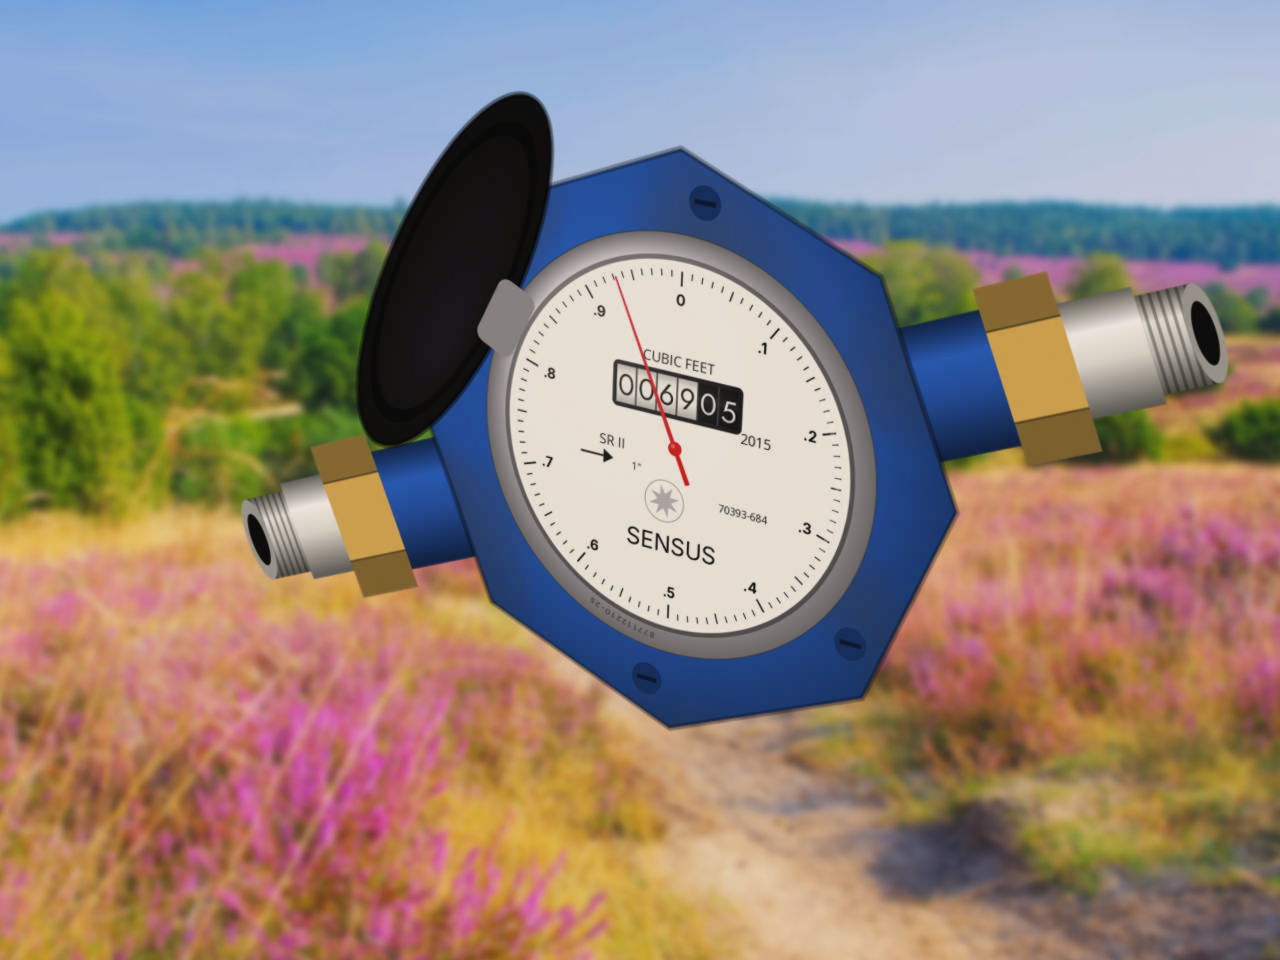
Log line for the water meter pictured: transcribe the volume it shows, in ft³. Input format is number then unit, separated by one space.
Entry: 6904.93 ft³
